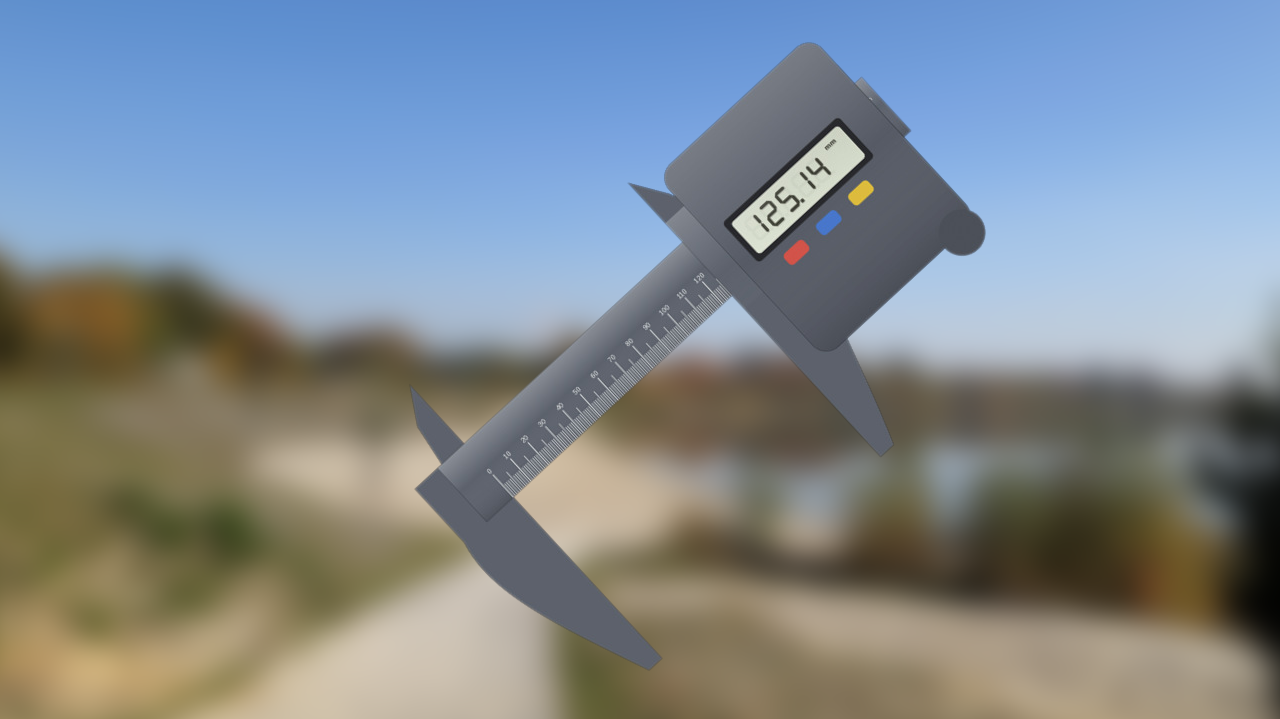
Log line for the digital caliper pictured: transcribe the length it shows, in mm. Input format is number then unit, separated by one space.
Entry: 125.14 mm
